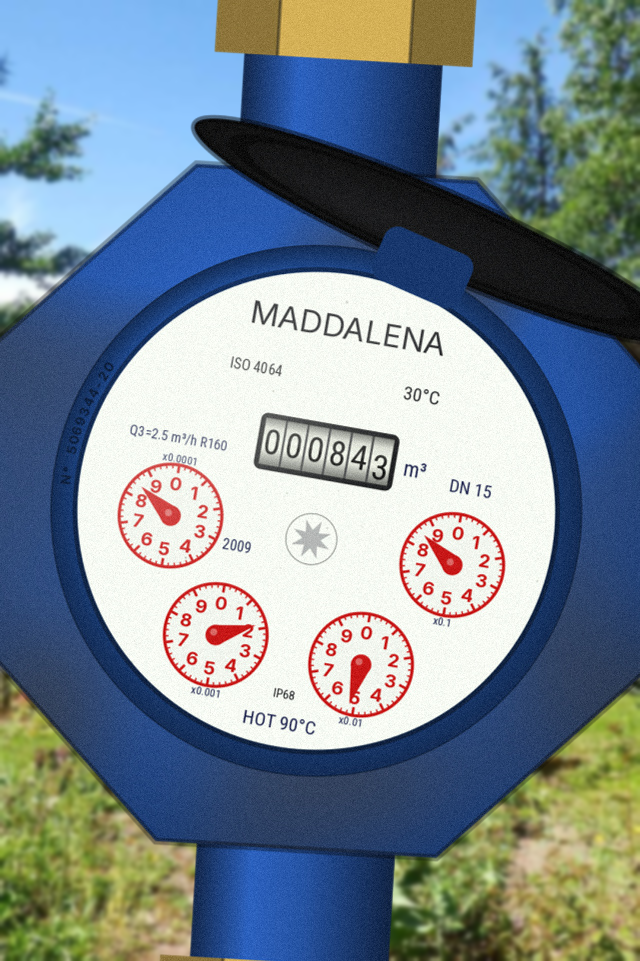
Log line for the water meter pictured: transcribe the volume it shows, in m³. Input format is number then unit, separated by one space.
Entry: 842.8518 m³
